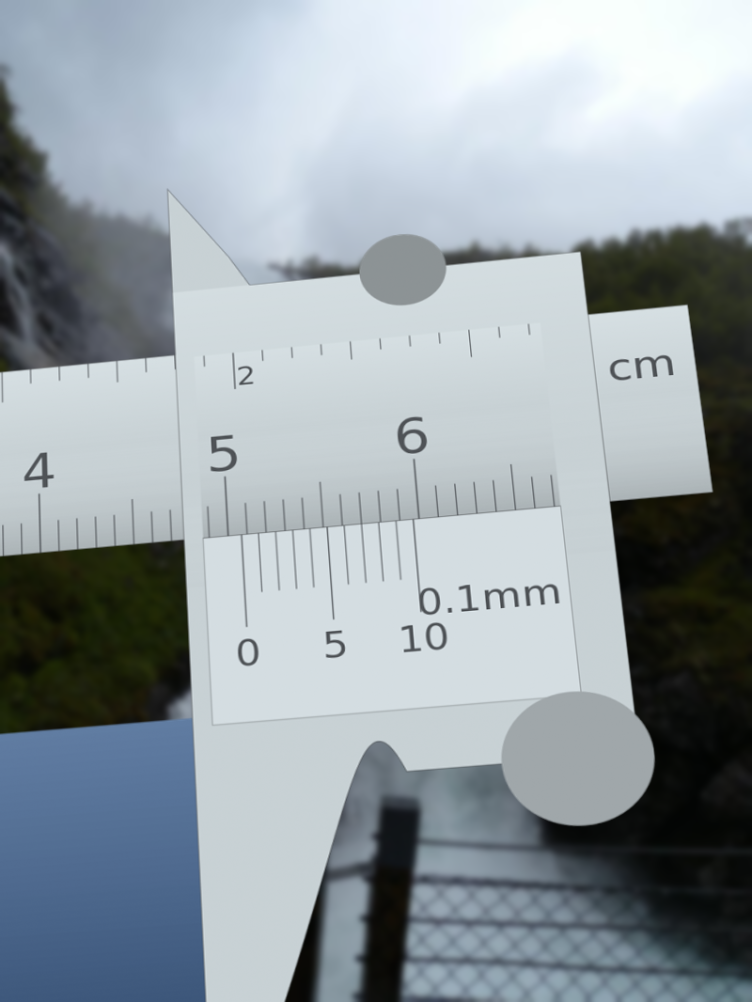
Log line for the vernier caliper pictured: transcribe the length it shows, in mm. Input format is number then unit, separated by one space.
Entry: 50.7 mm
